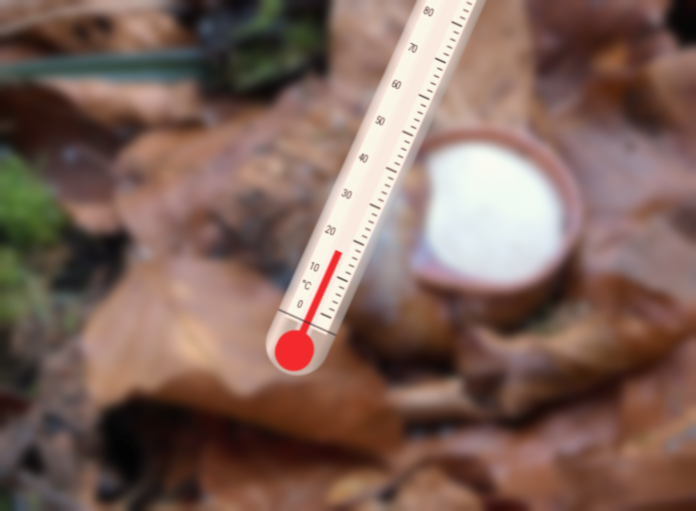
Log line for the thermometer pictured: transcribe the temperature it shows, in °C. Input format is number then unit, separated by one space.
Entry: 16 °C
